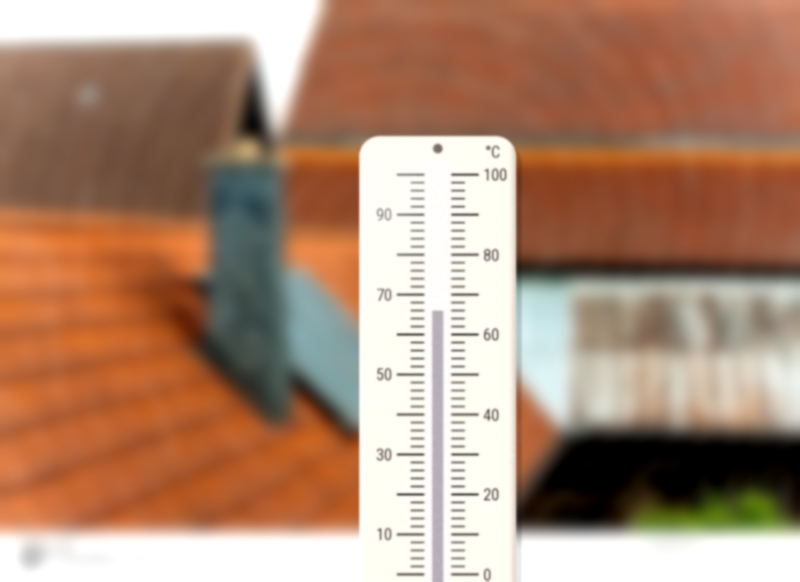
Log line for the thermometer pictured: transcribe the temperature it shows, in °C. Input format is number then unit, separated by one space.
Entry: 66 °C
